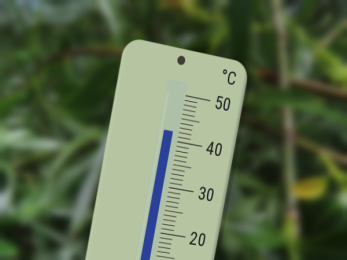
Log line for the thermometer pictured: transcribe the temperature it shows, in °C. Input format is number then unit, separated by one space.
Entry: 42 °C
